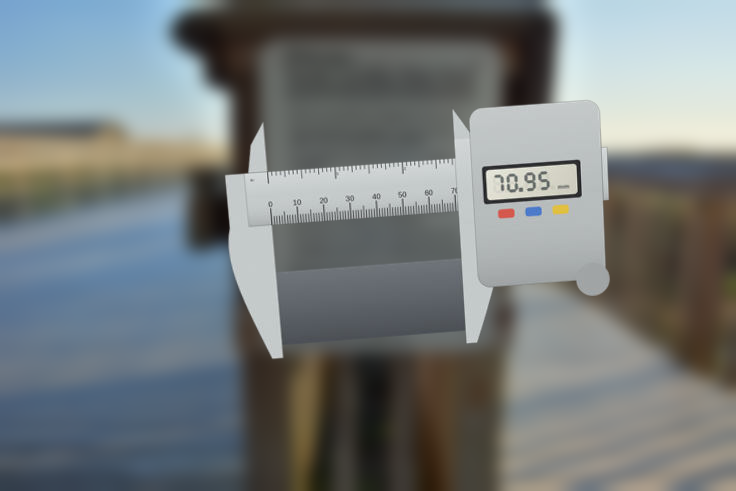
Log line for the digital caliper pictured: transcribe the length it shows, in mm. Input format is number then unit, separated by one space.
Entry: 70.95 mm
